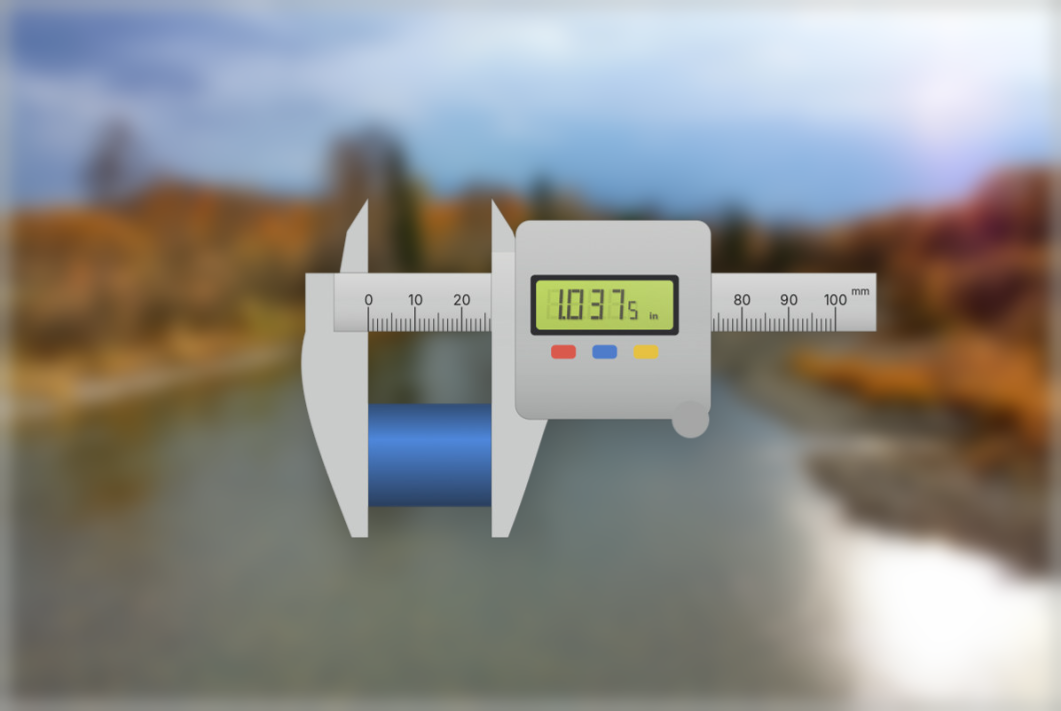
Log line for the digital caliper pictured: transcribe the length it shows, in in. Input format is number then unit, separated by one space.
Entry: 1.0375 in
